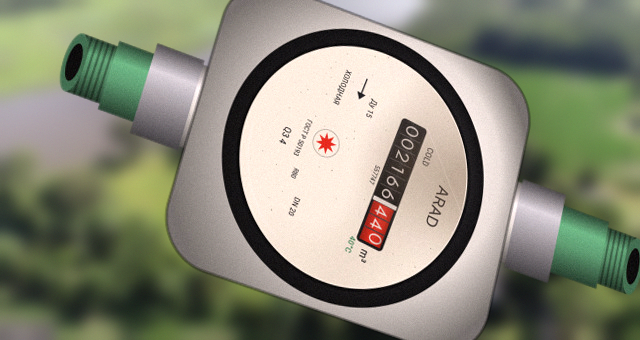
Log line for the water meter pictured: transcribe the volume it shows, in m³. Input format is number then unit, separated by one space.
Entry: 2166.440 m³
